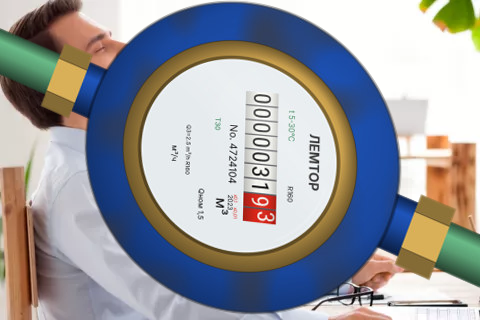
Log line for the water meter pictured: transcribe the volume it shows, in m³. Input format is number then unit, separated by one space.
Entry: 31.93 m³
